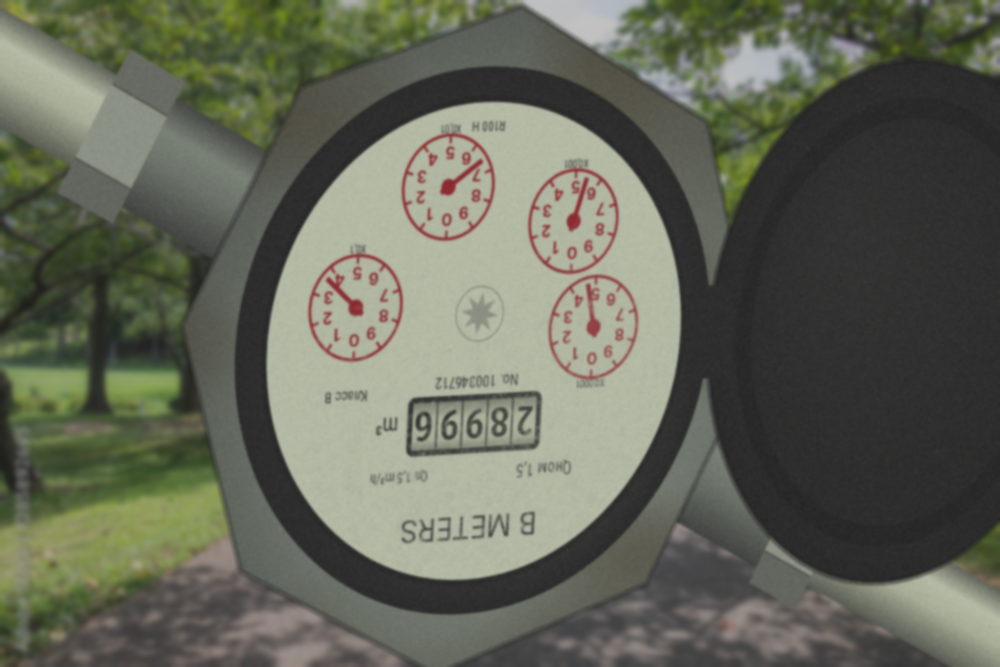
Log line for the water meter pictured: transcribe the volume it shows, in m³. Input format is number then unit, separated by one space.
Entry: 28996.3654 m³
